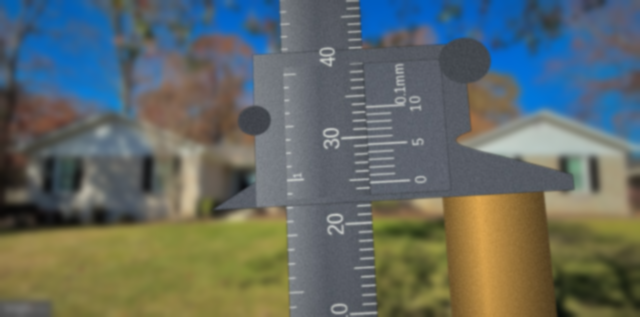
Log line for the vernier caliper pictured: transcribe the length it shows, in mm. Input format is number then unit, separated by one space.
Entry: 24.6 mm
